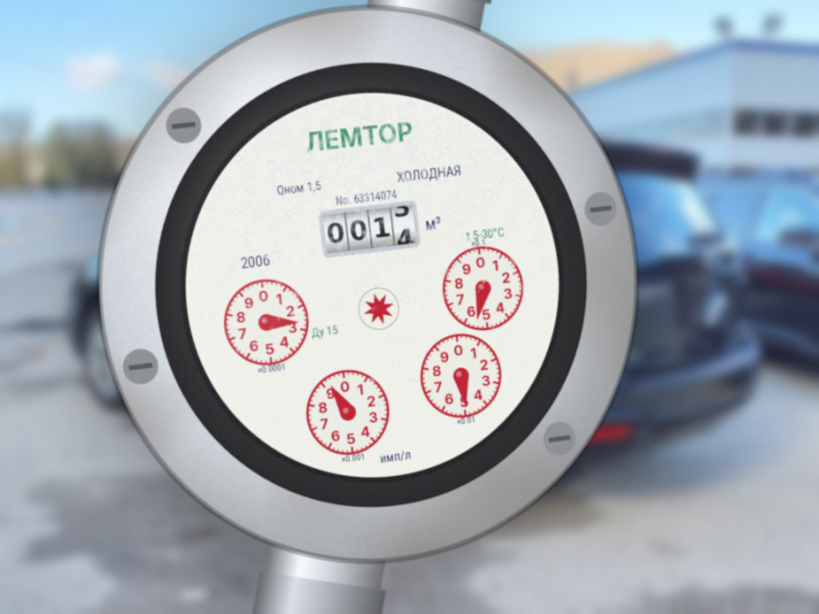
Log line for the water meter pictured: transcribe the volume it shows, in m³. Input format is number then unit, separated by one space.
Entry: 13.5492 m³
